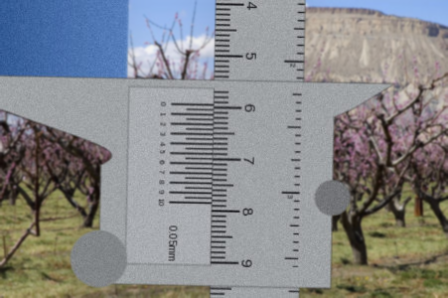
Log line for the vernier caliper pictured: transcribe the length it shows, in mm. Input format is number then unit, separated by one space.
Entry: 59.5 mm
